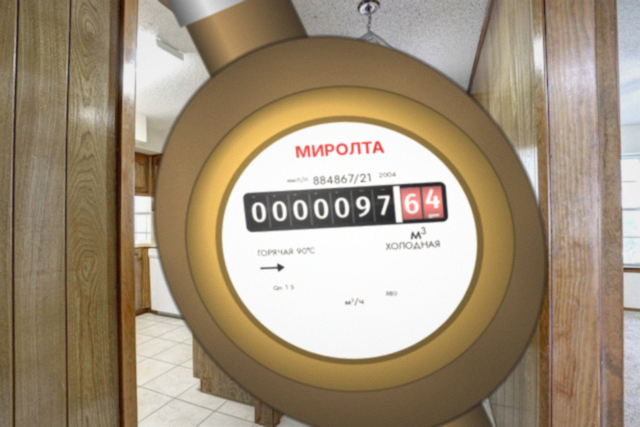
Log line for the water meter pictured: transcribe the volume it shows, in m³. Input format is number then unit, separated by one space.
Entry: 97.64 m³
